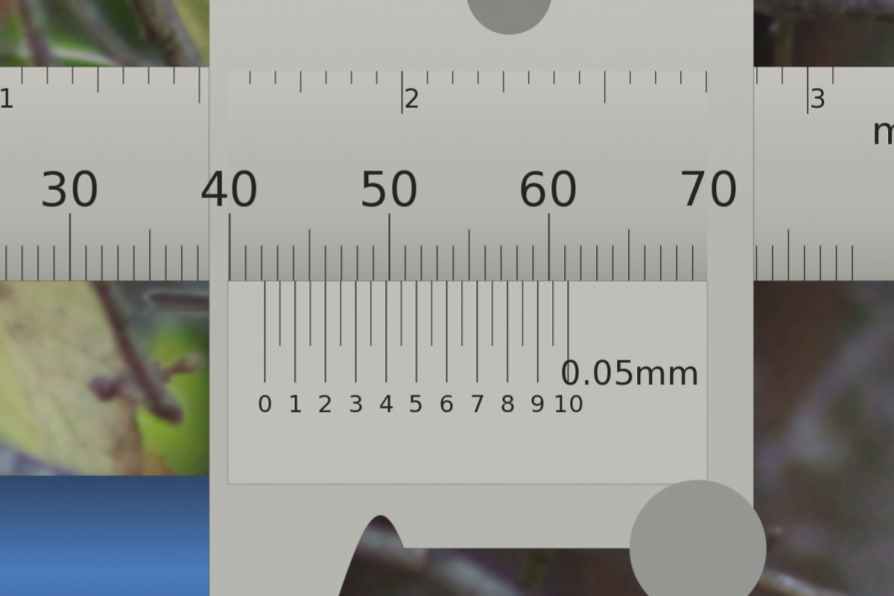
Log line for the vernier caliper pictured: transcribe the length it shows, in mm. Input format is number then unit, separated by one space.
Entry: 42.2 mm
